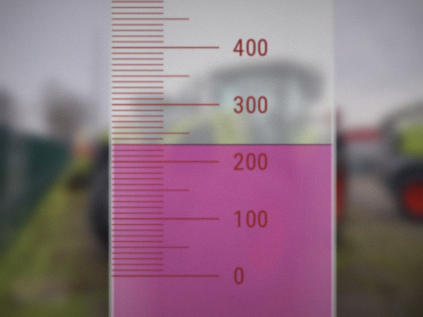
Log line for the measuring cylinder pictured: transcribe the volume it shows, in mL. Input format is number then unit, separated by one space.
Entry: 230 mL
